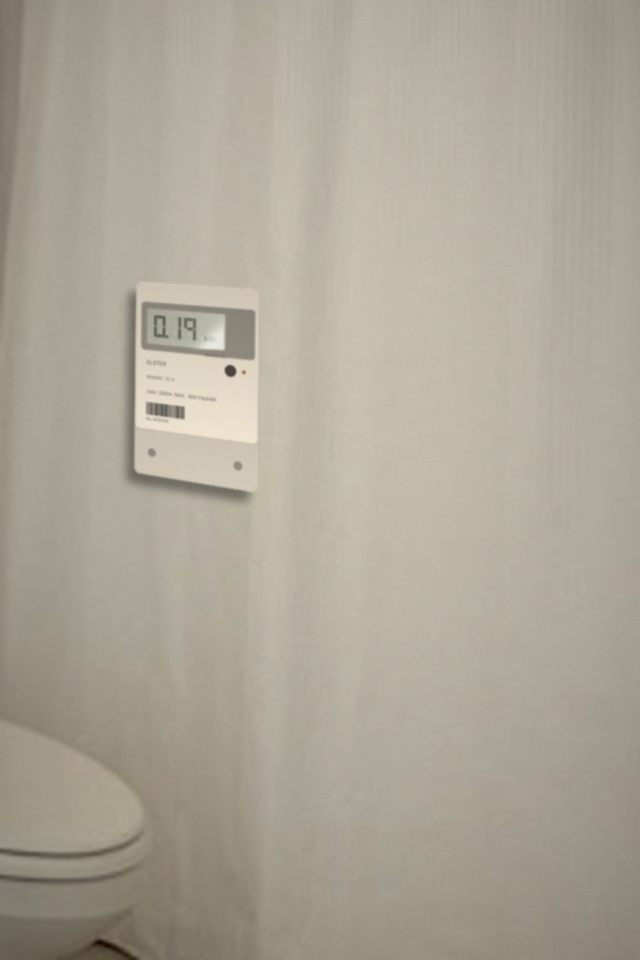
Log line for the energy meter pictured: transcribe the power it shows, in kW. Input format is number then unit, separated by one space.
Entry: 0.19 kW
